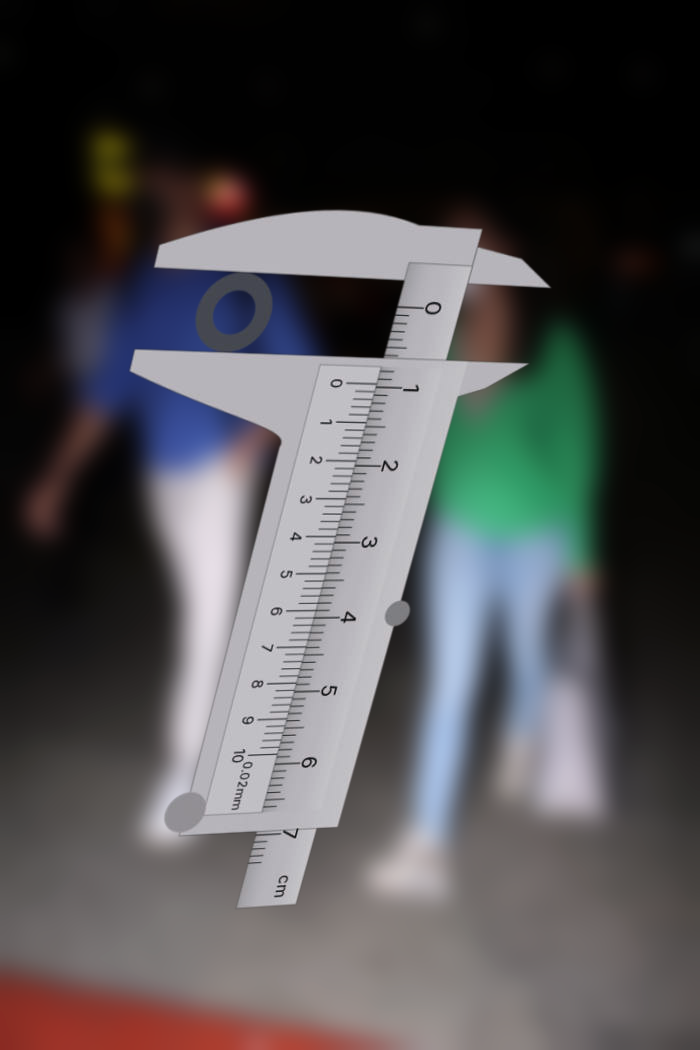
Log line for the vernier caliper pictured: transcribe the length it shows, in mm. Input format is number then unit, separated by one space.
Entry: 9.6 mm
